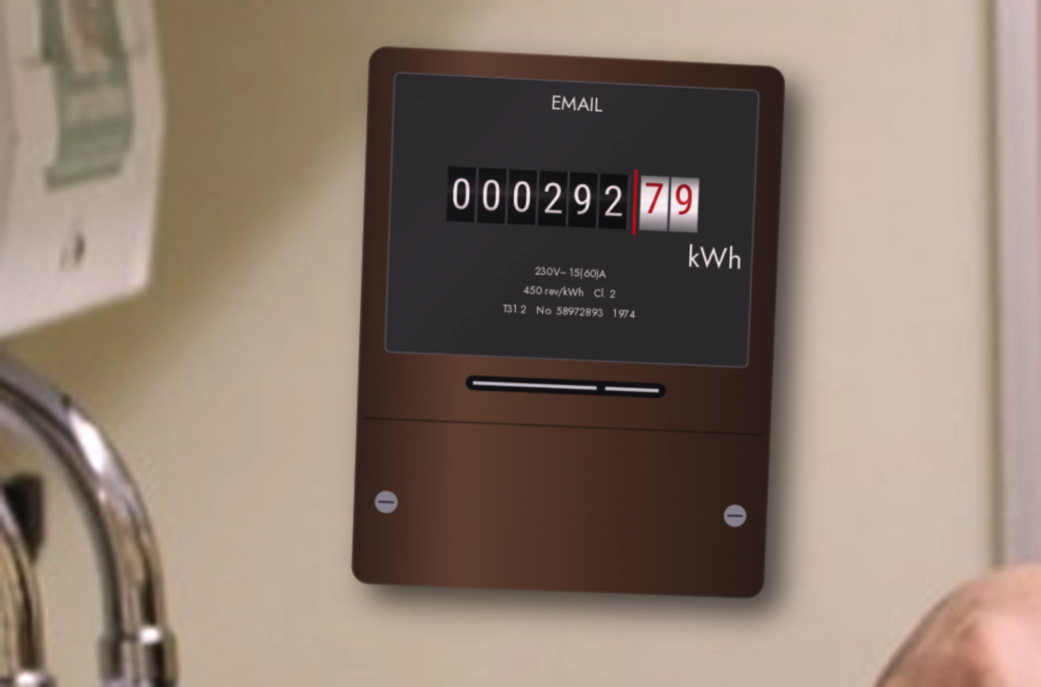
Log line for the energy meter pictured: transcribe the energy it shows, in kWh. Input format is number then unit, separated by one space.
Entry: 292.79 kWh
